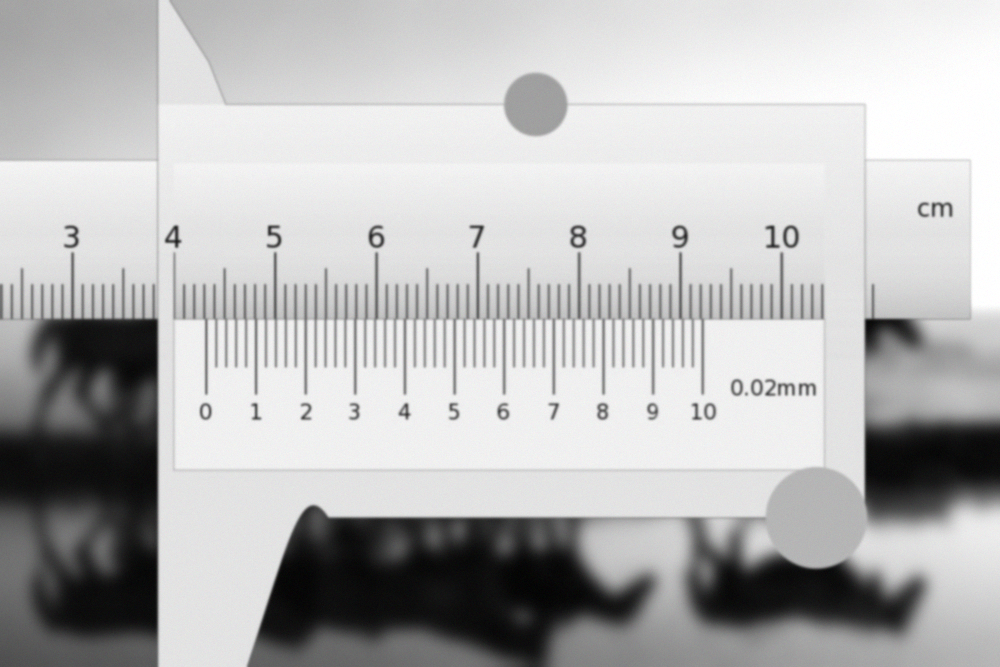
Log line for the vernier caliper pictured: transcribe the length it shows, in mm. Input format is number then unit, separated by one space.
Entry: 43.2 mm
